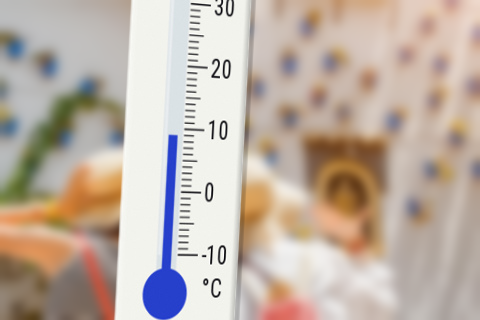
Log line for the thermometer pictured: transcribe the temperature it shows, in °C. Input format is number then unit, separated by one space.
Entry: 9 °C
